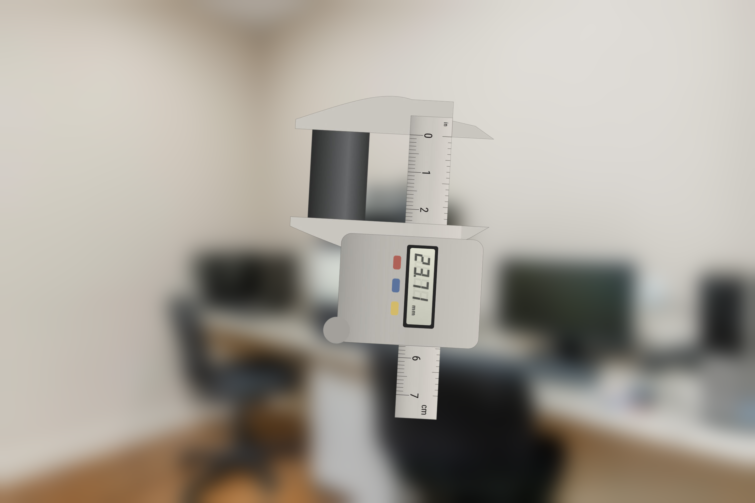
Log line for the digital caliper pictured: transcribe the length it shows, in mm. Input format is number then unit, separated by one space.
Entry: 23.71 mm
